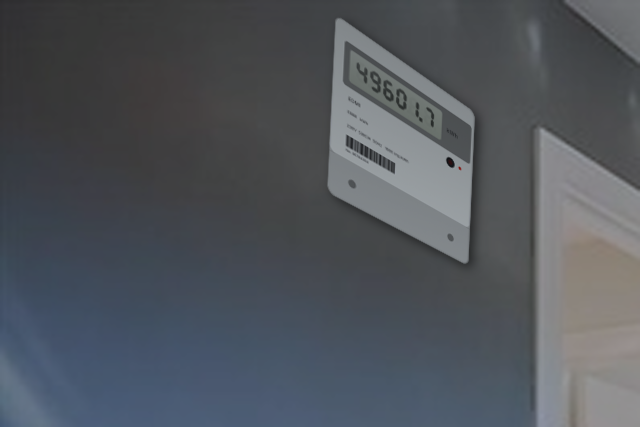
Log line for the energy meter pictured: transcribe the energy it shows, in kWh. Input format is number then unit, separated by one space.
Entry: 49601.7 kWh
